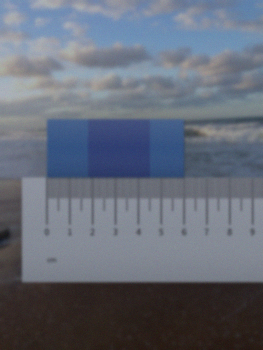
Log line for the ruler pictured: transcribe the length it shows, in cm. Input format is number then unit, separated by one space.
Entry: 6 cm
